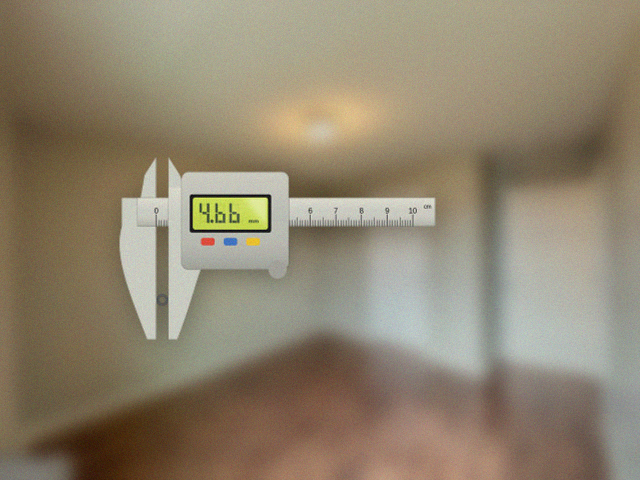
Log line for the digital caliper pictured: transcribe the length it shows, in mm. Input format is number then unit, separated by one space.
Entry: 4.66 mm
